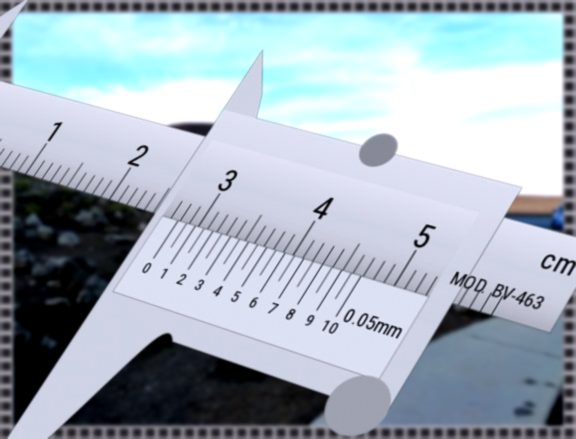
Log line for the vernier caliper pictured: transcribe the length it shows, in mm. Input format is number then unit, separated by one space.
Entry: 27.8 mm
